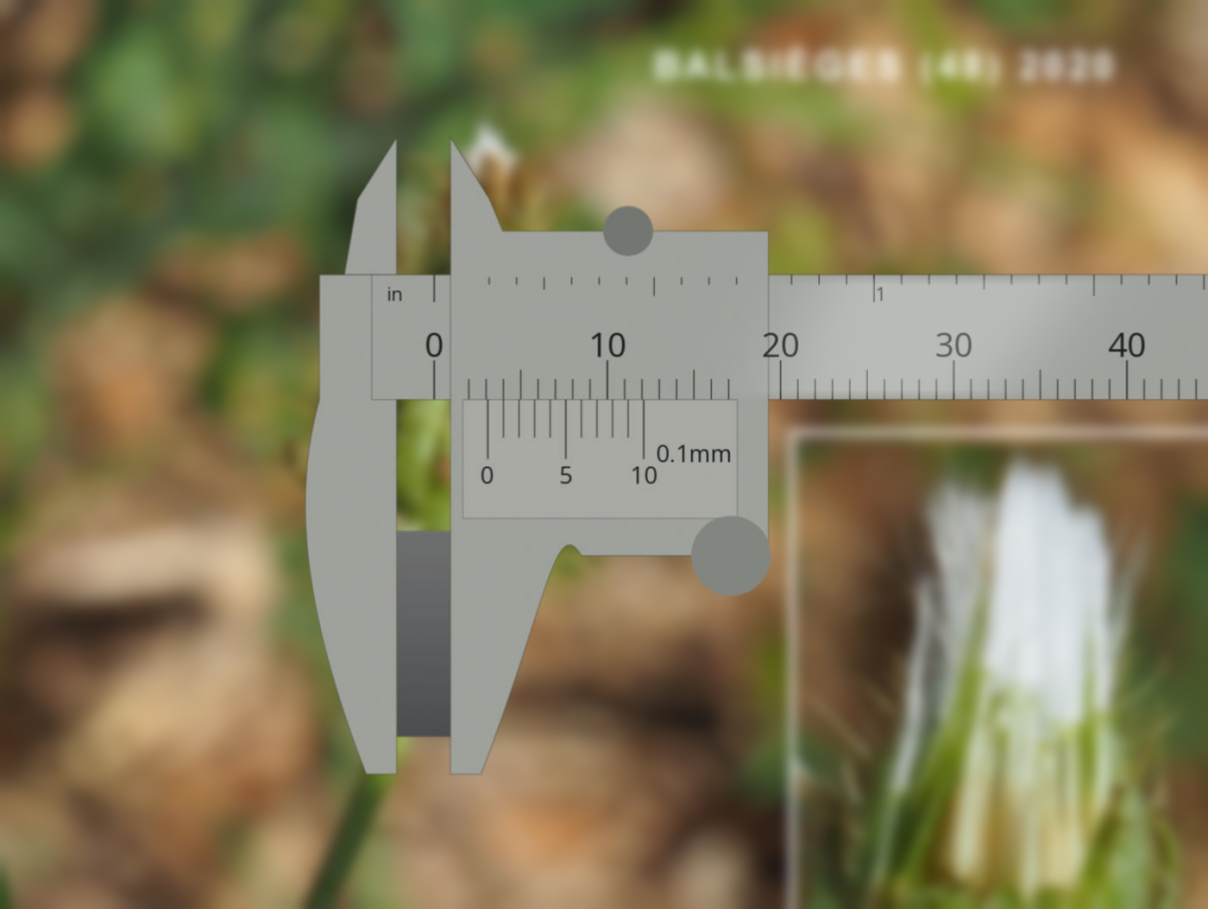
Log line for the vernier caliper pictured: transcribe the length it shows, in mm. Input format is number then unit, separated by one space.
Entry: 3.1 mm
